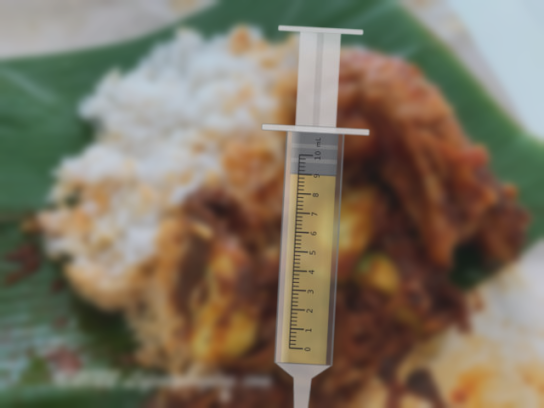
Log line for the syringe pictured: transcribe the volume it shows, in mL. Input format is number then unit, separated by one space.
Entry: 9 mL
